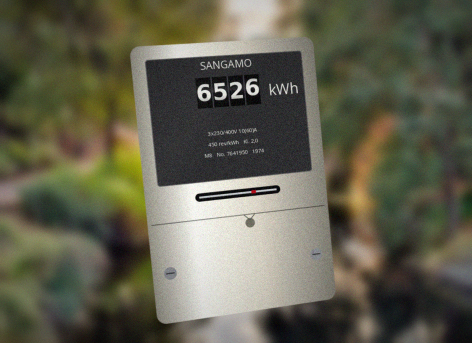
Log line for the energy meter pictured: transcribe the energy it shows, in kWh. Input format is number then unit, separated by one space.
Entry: 6526 kWh
